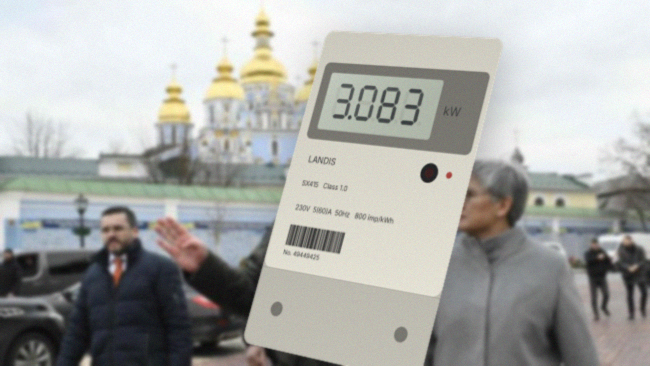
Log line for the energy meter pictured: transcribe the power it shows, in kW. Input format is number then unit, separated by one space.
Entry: 3.083 kW
